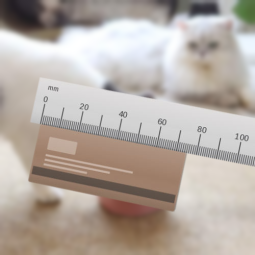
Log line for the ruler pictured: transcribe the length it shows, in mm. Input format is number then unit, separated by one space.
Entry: 75 mm
